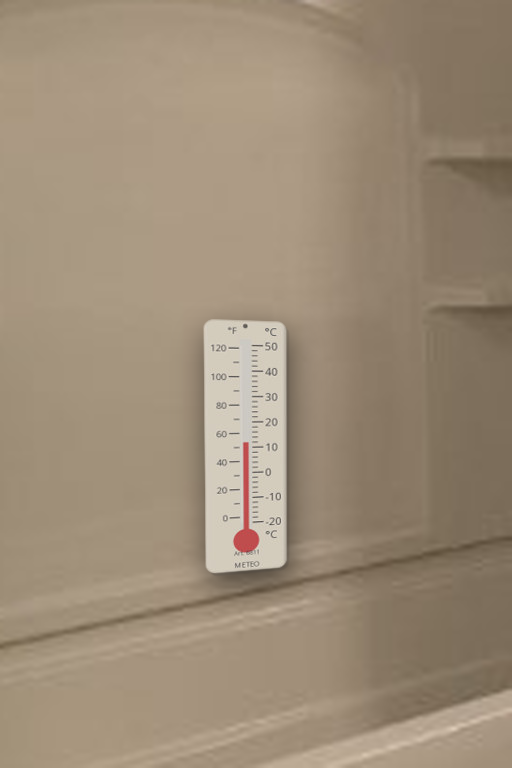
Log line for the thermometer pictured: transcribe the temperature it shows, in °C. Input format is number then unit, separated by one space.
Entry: 12 °C
